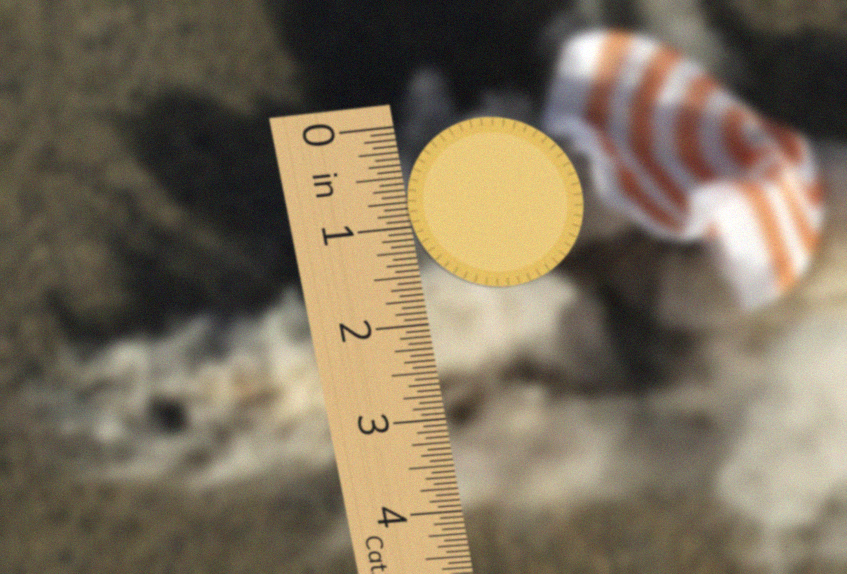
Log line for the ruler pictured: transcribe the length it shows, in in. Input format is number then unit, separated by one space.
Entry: 1.6875 in
